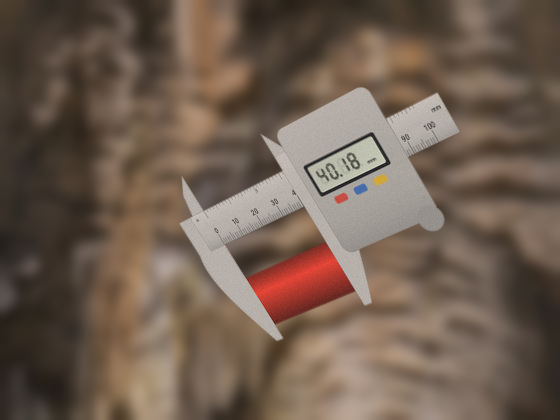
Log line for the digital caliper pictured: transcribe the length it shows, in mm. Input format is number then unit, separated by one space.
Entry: 40.18 mm
